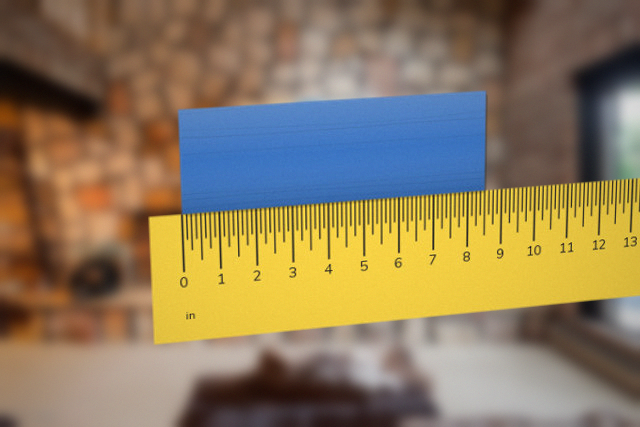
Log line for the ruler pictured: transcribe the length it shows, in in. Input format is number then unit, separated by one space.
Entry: 8.5 in
